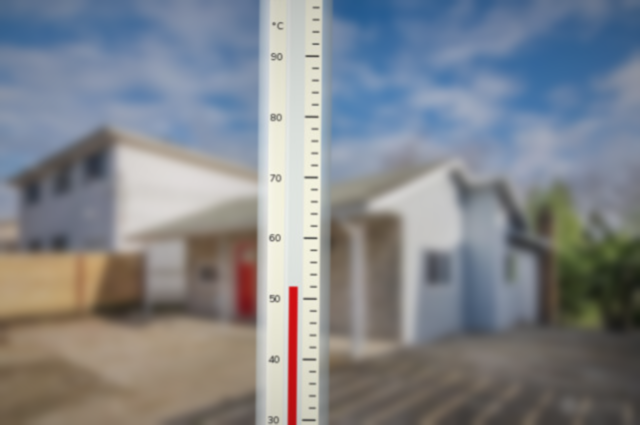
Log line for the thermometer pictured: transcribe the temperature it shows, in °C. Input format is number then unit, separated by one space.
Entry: 52 °C
